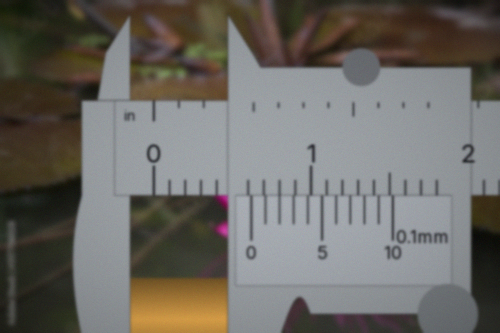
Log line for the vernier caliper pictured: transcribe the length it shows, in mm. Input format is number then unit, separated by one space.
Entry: 6.2 mm
